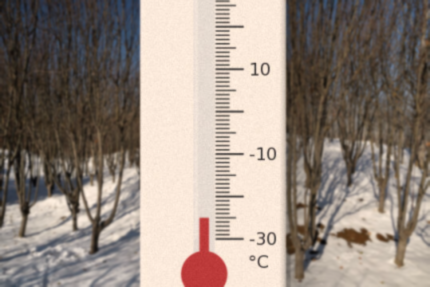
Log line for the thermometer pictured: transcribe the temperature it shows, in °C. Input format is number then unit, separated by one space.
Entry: -25 °C
